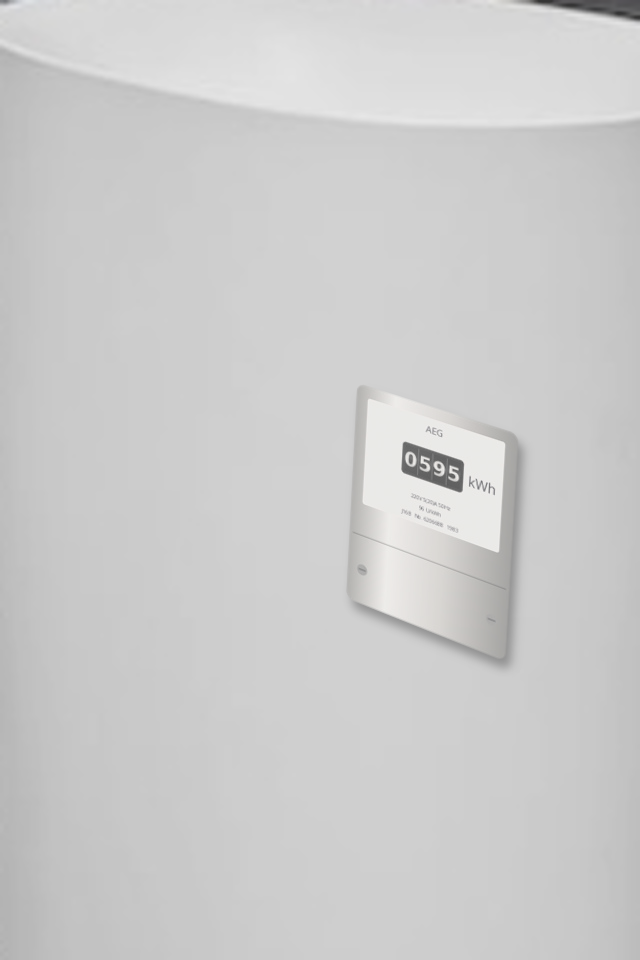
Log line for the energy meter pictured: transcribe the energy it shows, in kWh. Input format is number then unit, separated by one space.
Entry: 595 kWh
